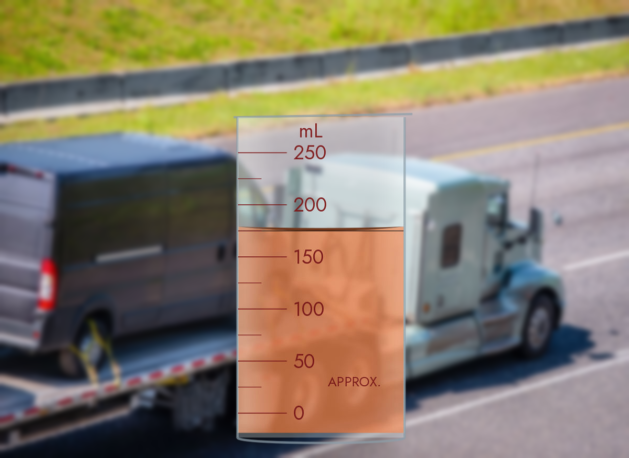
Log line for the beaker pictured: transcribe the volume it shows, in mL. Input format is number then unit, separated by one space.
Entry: 175 mL
